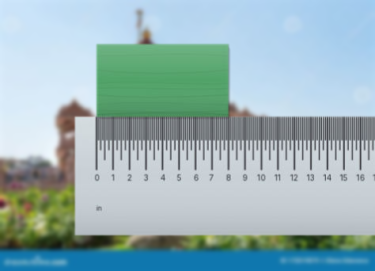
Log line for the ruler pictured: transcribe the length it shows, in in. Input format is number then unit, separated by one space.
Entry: 8 in
